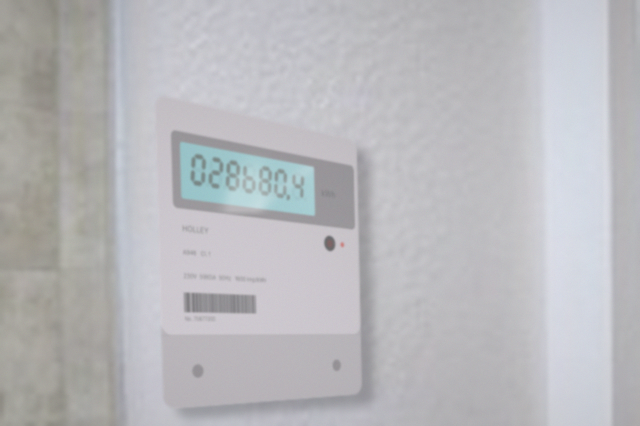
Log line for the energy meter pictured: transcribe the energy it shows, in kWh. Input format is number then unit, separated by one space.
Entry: 28680.4 kWh
